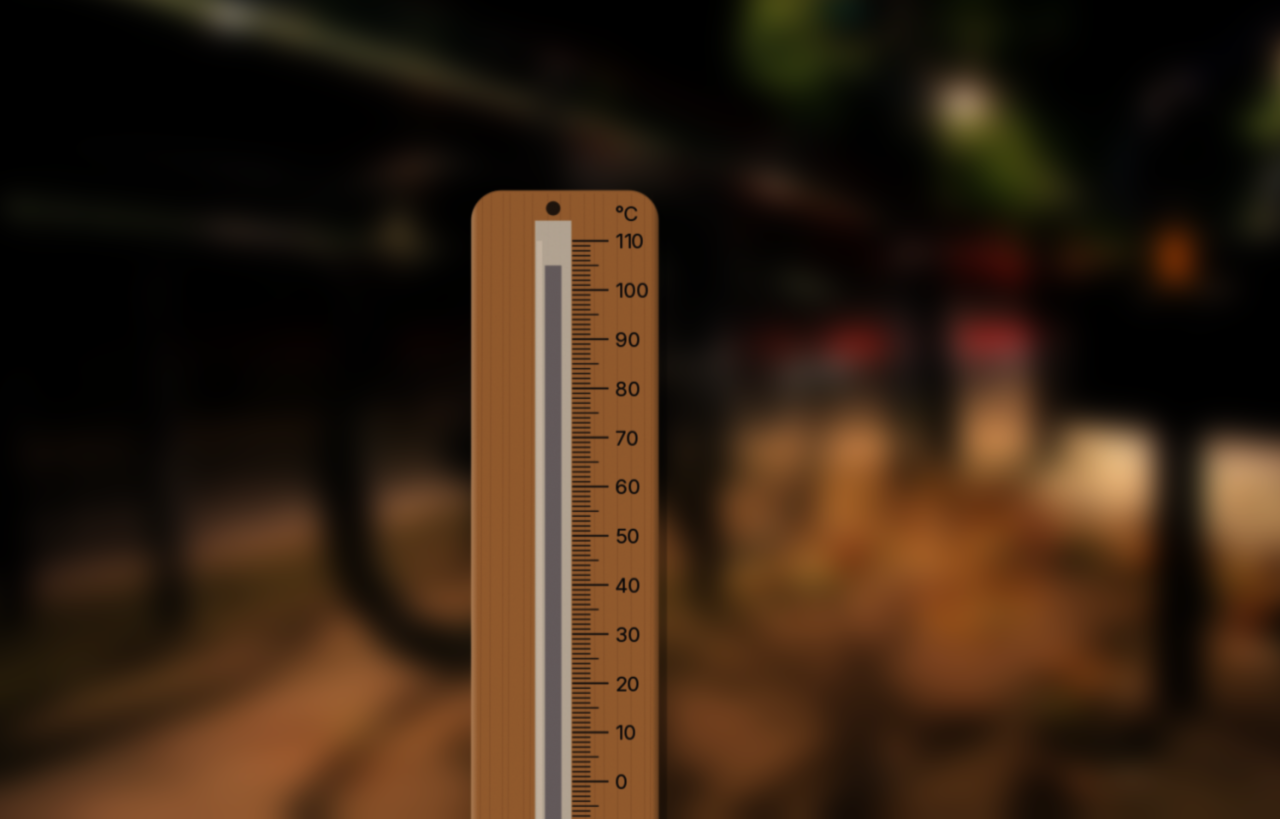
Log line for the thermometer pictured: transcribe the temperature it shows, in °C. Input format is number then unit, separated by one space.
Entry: 105 °C
